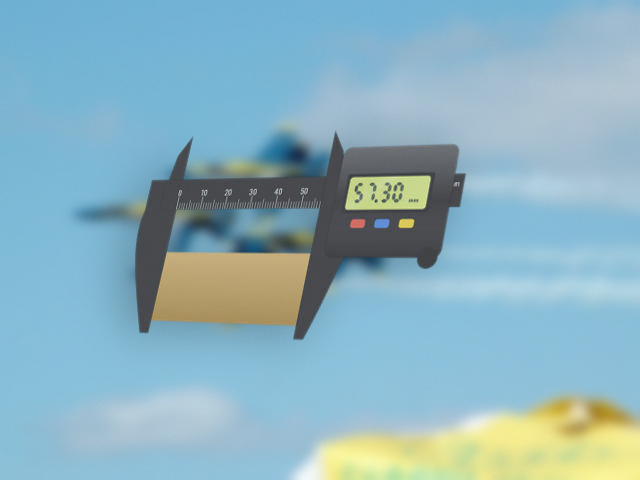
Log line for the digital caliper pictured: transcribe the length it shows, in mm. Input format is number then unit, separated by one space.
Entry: 57.30 mm
